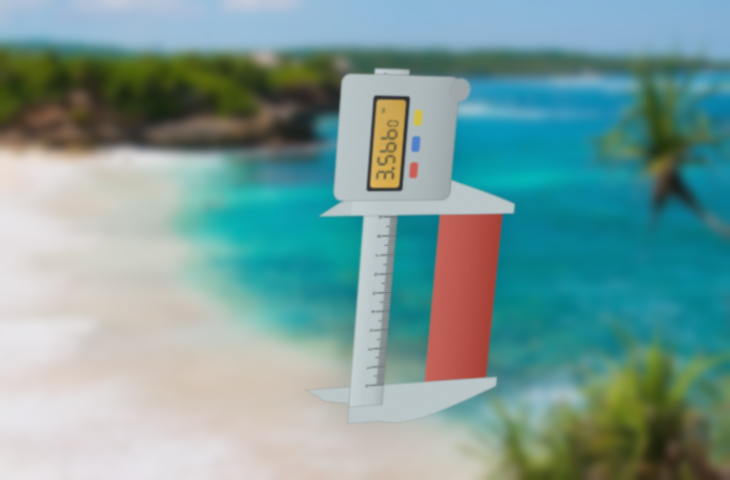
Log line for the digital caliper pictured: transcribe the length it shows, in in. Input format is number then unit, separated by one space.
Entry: 3.5660 in
